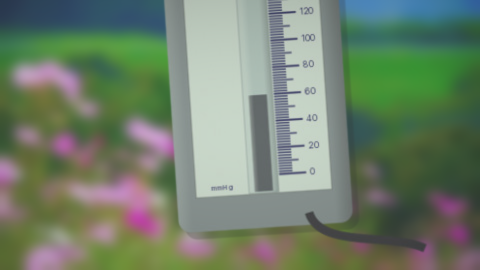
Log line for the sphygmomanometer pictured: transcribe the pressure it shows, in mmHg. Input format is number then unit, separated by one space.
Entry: 60 mmHg
